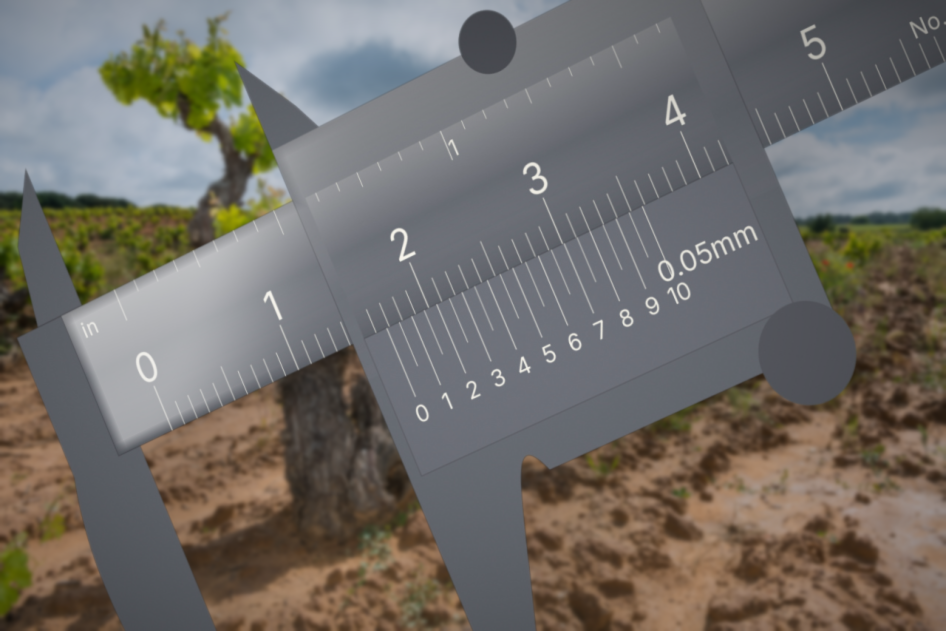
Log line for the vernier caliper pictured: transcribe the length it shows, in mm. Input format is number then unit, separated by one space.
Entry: 16.8 mm
